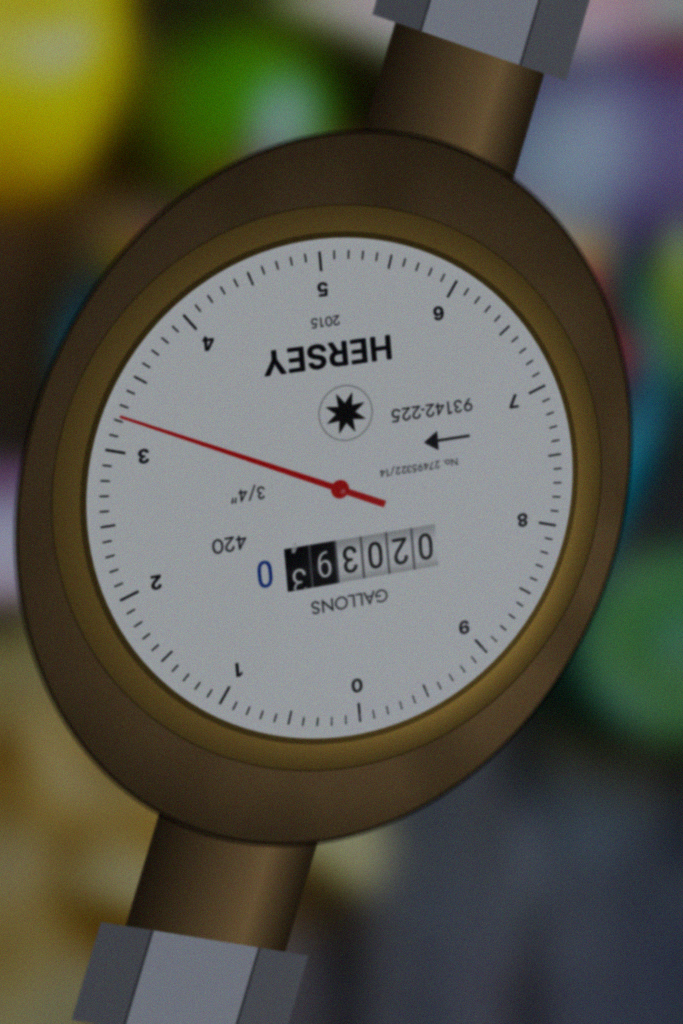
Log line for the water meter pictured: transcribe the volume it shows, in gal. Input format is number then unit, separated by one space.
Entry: 203933.2 gal
